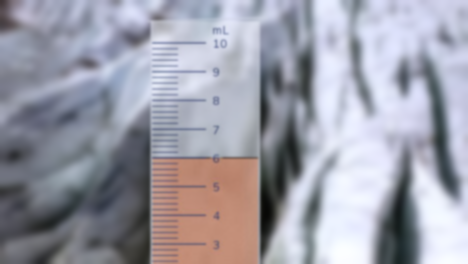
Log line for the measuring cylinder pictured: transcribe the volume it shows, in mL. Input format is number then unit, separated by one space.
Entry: 6 mL
